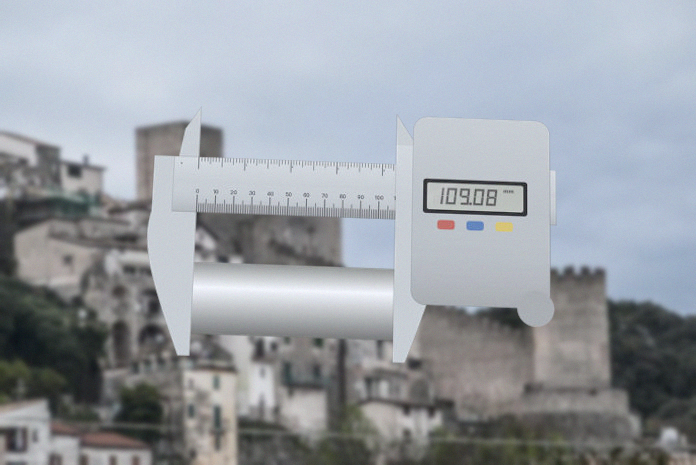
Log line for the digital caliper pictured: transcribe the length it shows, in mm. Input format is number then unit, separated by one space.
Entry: 109.08 mm
